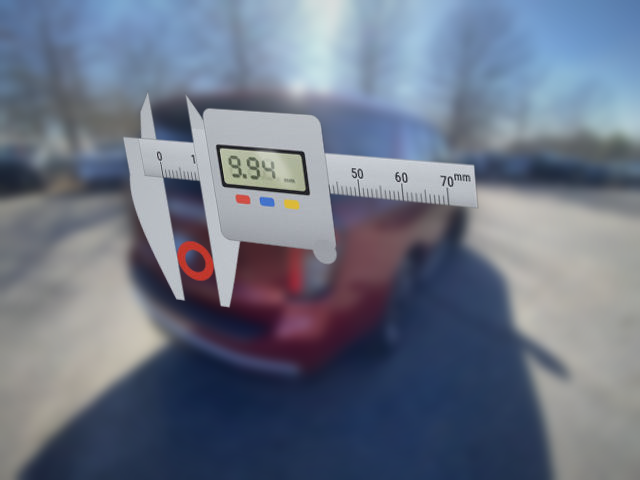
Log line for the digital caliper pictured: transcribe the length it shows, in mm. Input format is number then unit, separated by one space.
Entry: 9.94 mm
